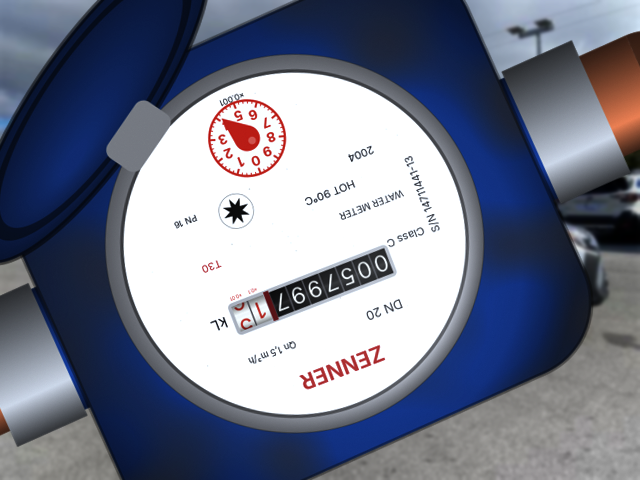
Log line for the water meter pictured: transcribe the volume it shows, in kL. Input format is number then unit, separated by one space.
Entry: 57997.154 kL
